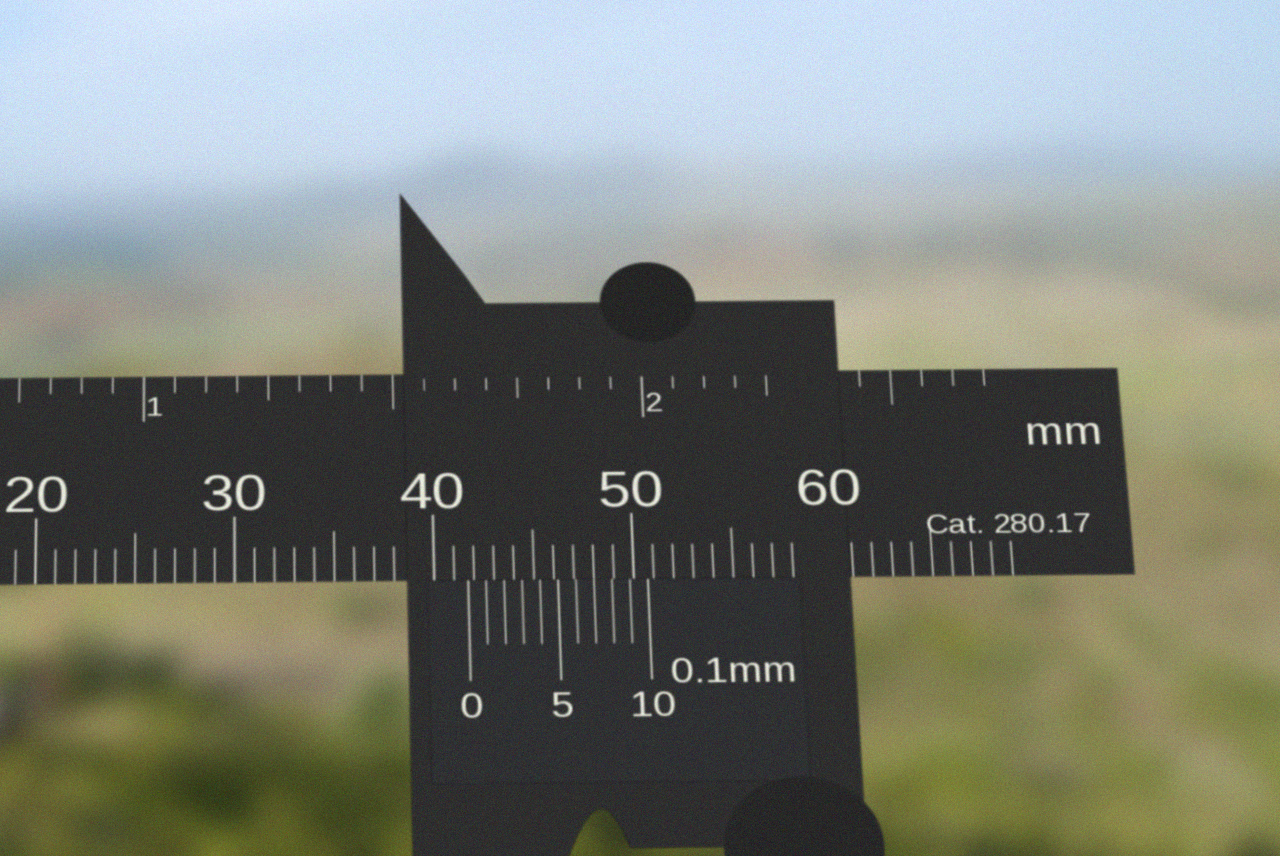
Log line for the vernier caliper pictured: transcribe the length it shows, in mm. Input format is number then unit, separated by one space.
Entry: 41.7 mm
